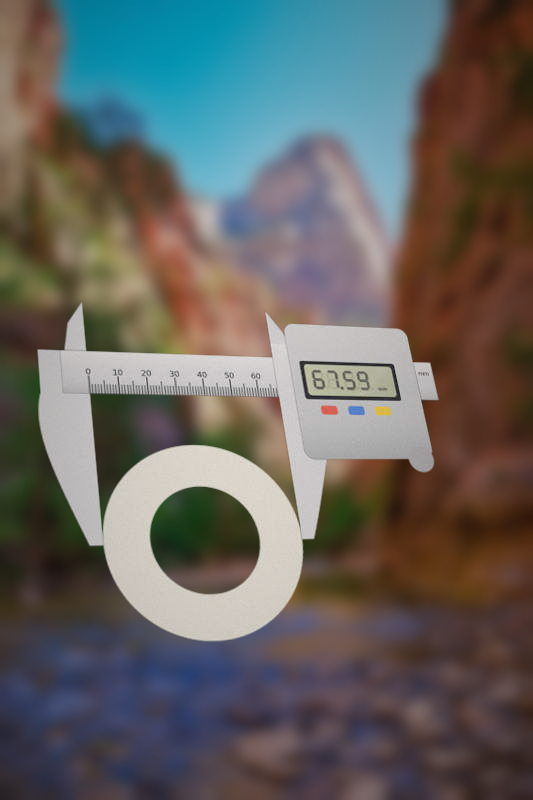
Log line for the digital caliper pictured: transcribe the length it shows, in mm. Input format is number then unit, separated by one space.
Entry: 67.59 mm
